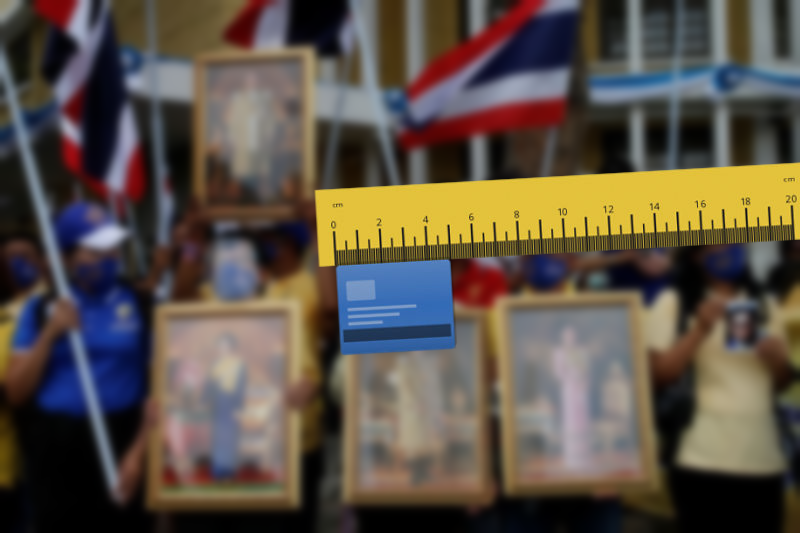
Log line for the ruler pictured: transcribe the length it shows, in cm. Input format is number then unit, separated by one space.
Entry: 5 cm
